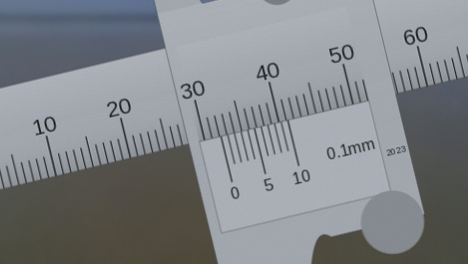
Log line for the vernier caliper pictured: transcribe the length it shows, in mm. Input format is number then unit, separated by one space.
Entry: 32.2 mm
